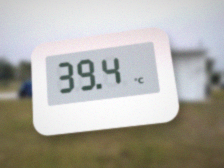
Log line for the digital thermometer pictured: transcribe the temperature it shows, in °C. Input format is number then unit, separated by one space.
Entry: 39.4 °C
